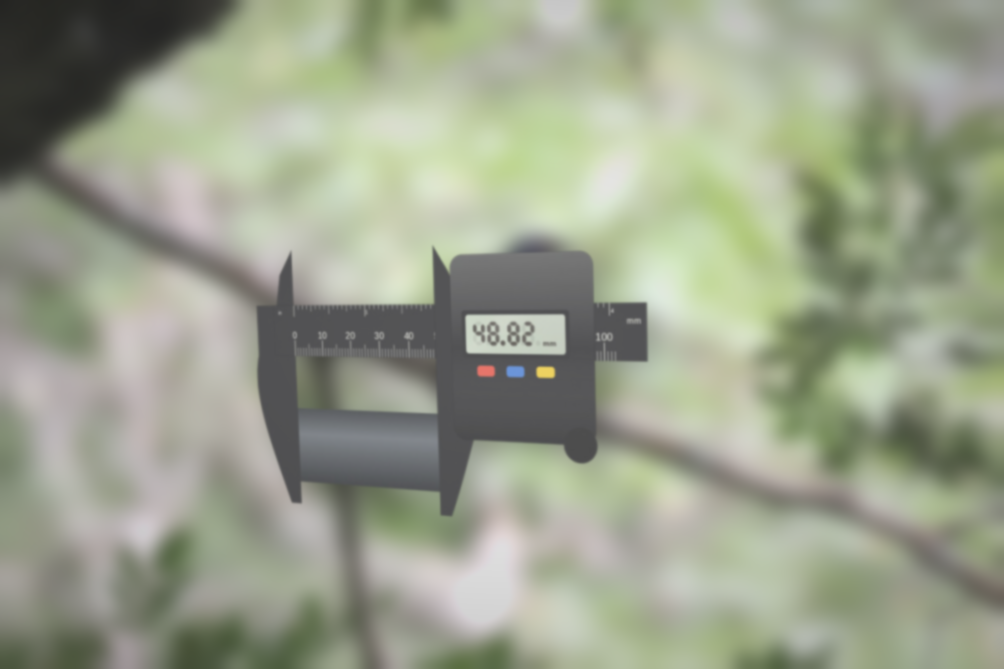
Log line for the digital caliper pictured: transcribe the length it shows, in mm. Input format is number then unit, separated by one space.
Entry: 48.82 mm
